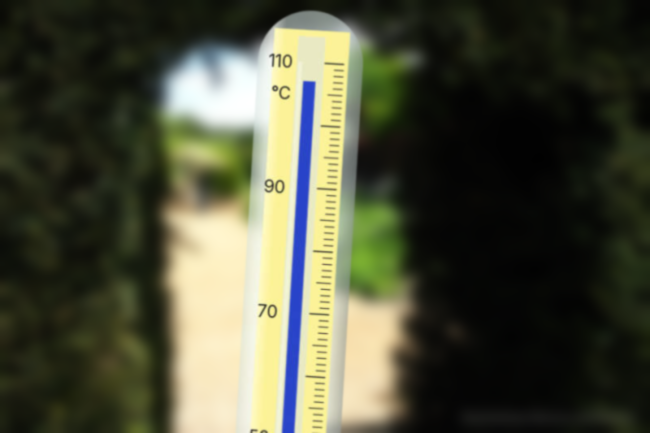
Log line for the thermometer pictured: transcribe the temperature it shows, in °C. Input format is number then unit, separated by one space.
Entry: 107 °C
